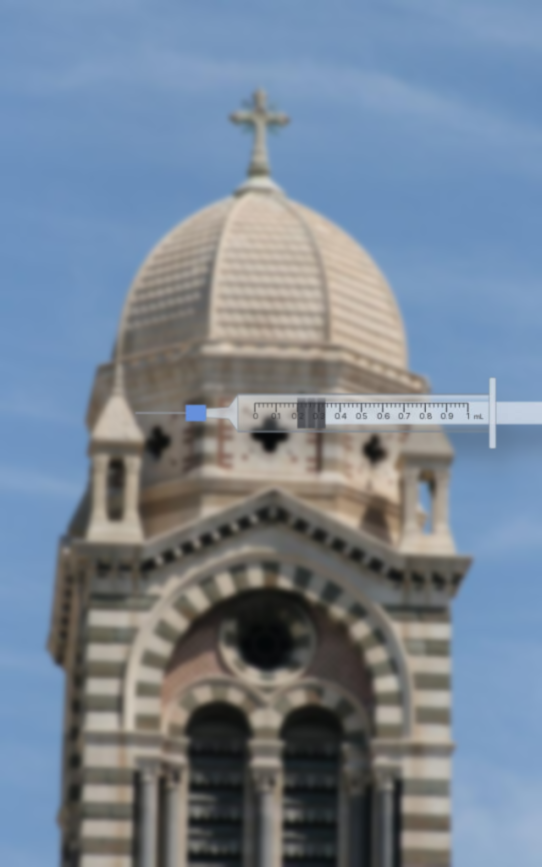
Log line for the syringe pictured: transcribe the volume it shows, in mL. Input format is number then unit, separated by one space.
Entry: 0.2 mL
